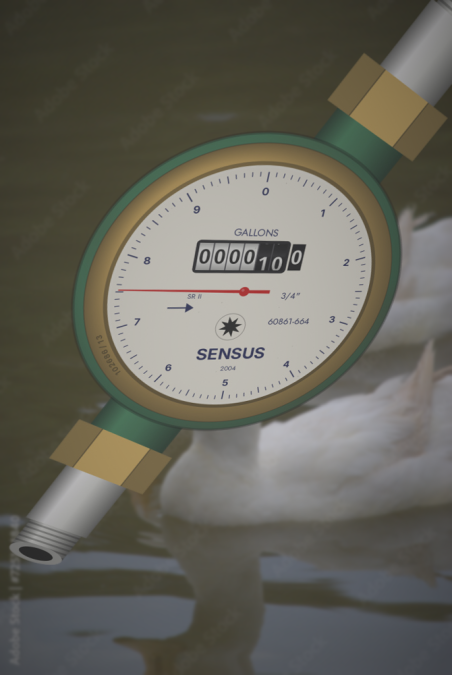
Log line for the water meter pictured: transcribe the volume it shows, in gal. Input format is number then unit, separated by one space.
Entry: 97.5 gal
